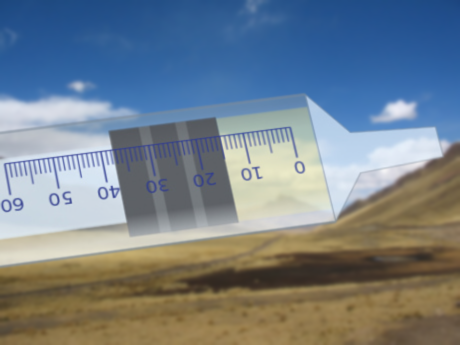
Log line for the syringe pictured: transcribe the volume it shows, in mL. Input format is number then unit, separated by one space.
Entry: 15 mL
